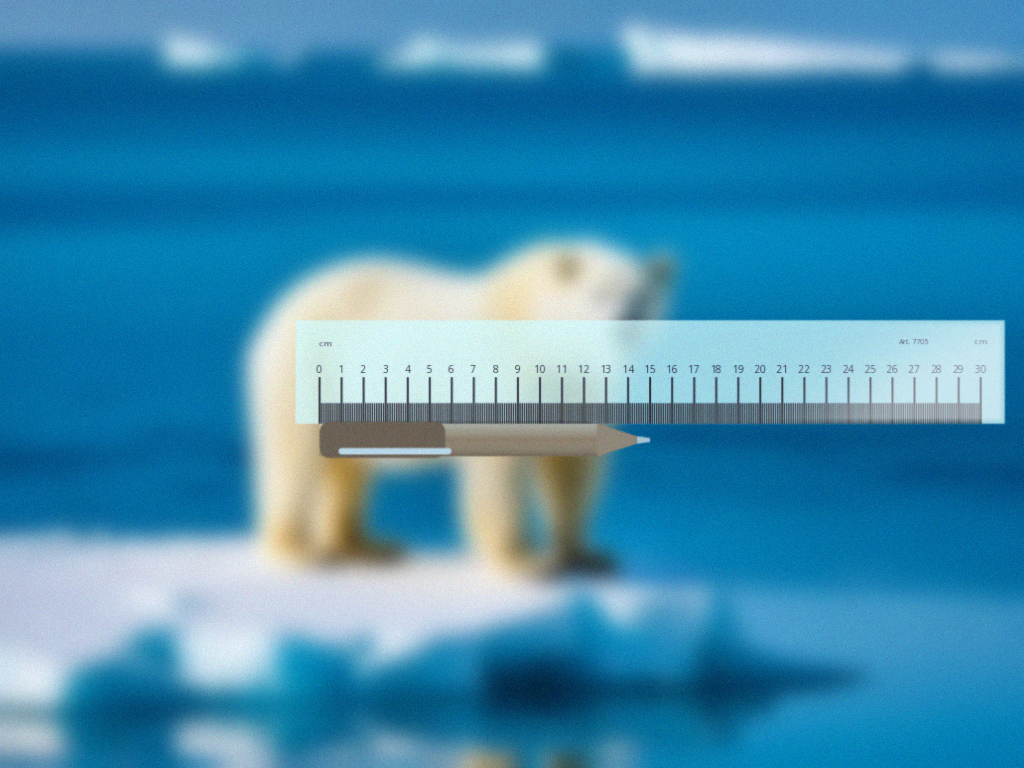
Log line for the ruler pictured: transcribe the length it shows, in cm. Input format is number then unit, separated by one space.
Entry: 15 cm
